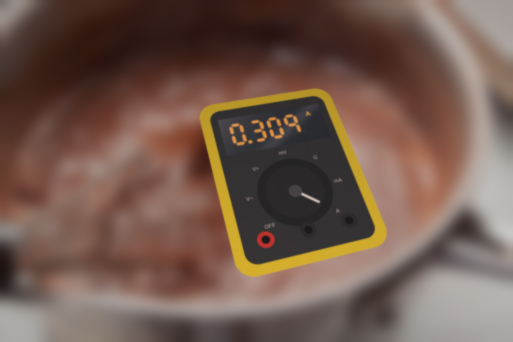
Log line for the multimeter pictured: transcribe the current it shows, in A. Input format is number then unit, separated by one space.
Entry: 0.309 A
